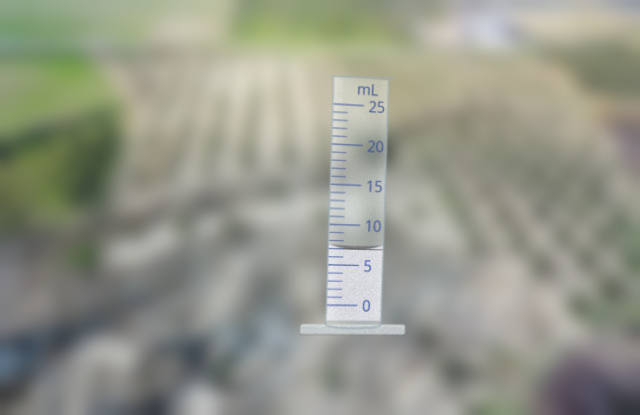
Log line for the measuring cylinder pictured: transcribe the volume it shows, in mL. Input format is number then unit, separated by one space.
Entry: 7 mL
